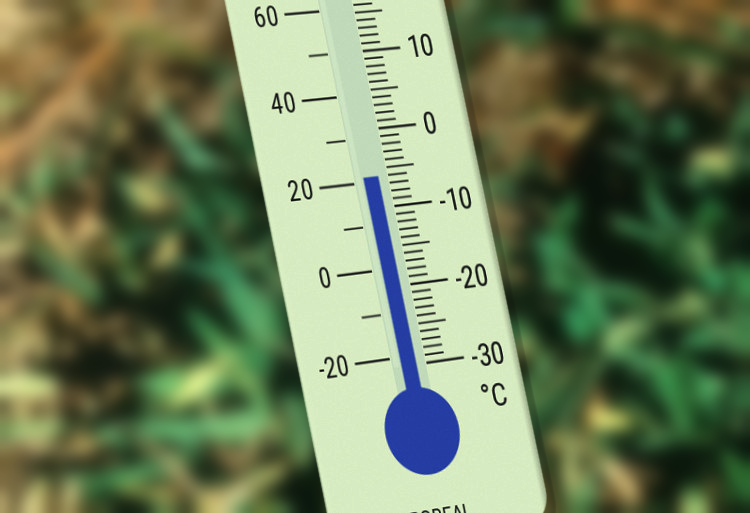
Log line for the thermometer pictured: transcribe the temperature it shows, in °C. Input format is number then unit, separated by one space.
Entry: -6 °C
